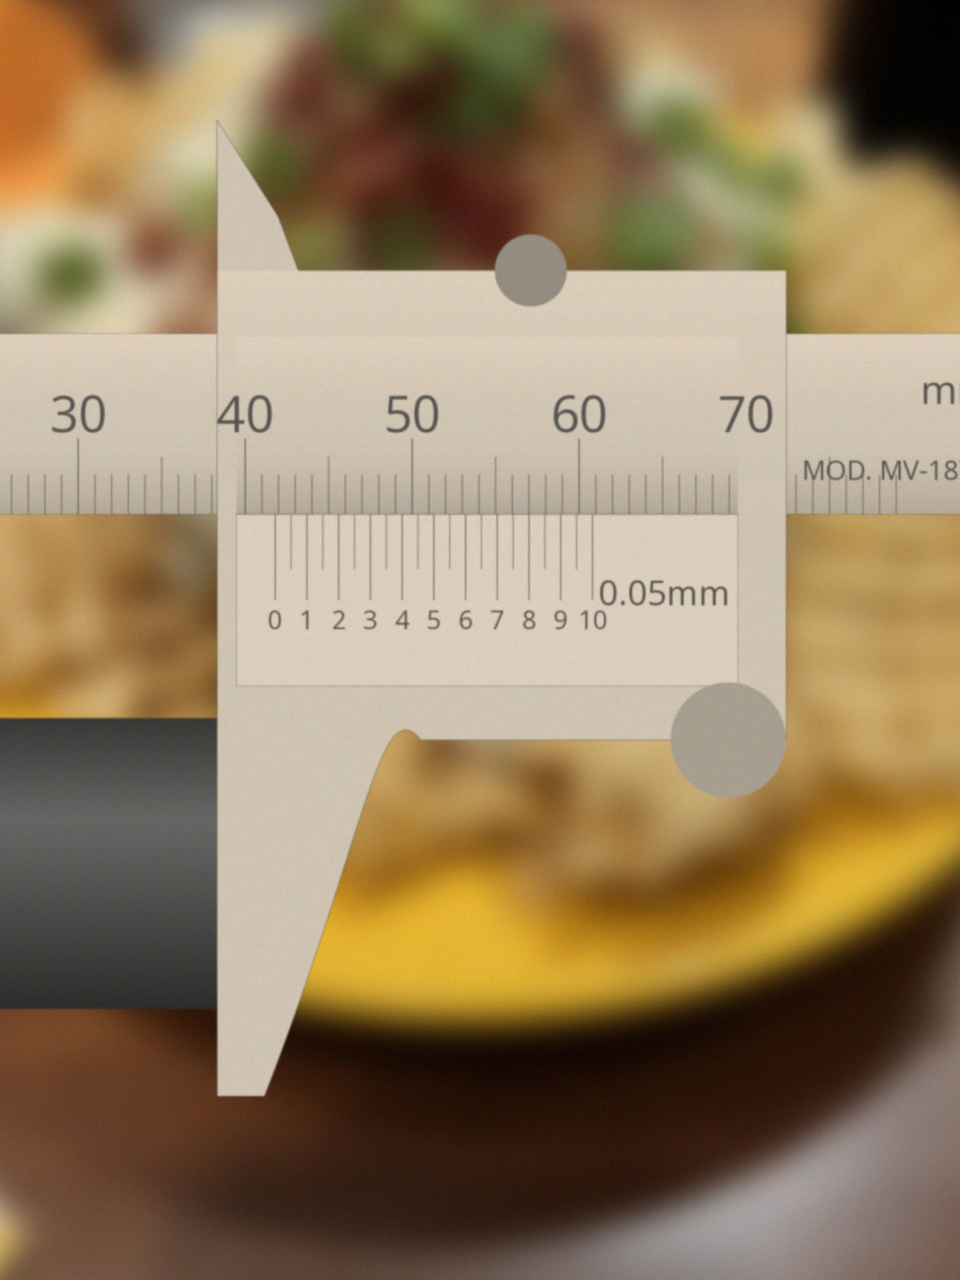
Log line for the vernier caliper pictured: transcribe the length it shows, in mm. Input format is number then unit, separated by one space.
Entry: 41.8 mm
